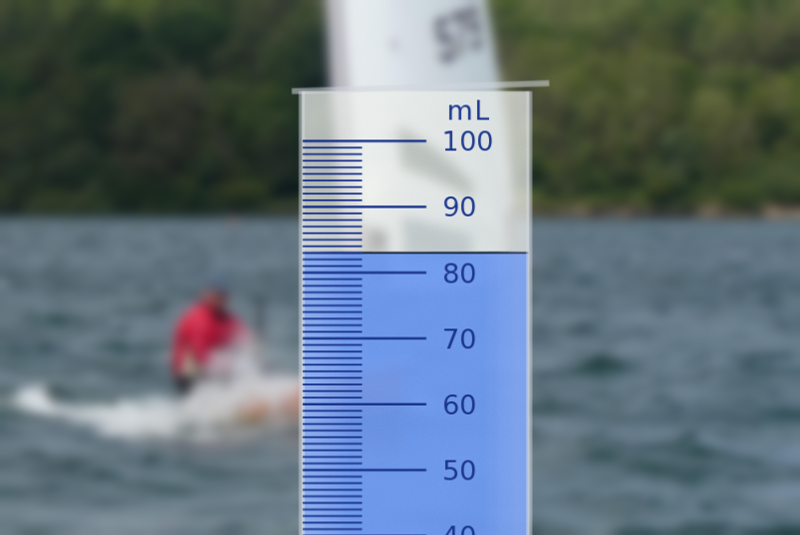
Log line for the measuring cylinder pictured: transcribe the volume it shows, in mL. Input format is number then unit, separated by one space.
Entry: 83 mL
